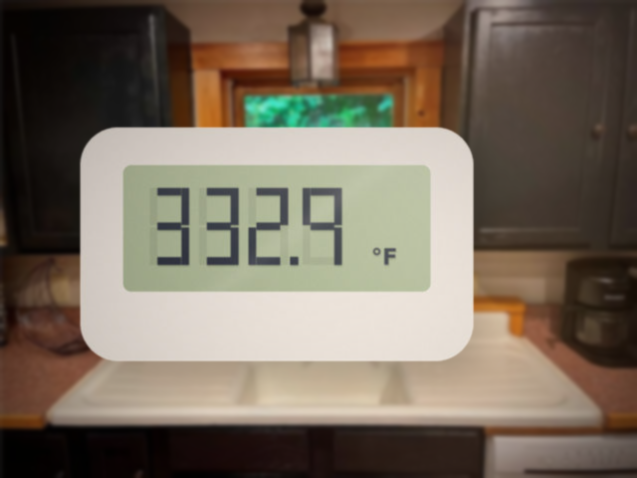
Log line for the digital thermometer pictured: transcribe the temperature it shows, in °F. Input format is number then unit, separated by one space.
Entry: 332.9 °F
